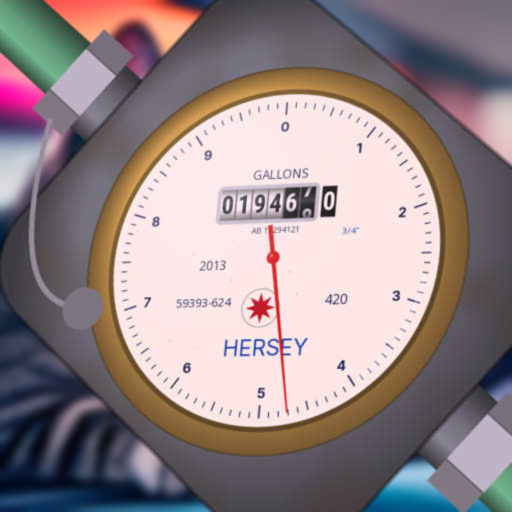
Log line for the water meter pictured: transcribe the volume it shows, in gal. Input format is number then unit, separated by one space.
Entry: 194674.7 gal
